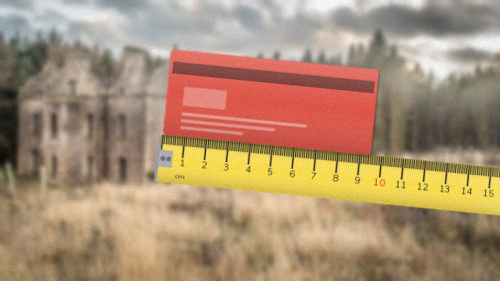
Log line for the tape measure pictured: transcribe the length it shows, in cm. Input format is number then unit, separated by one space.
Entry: 9.5 cm
